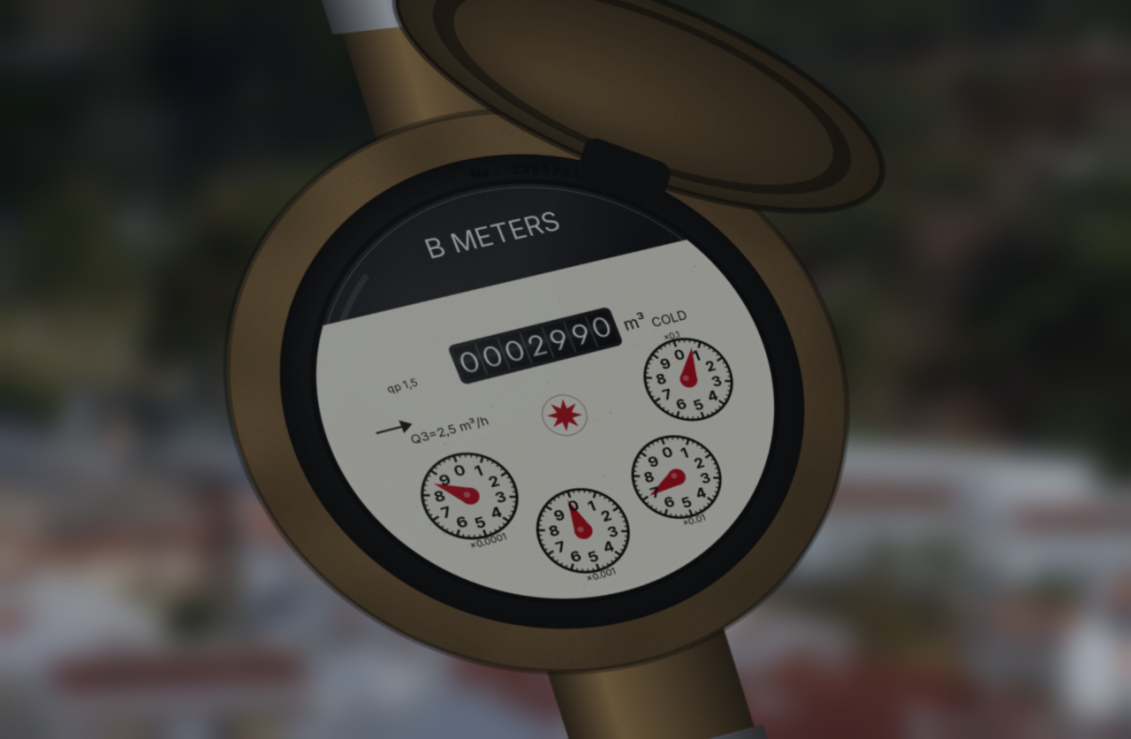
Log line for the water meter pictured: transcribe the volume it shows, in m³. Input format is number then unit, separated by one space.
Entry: 2990.0698 m³
